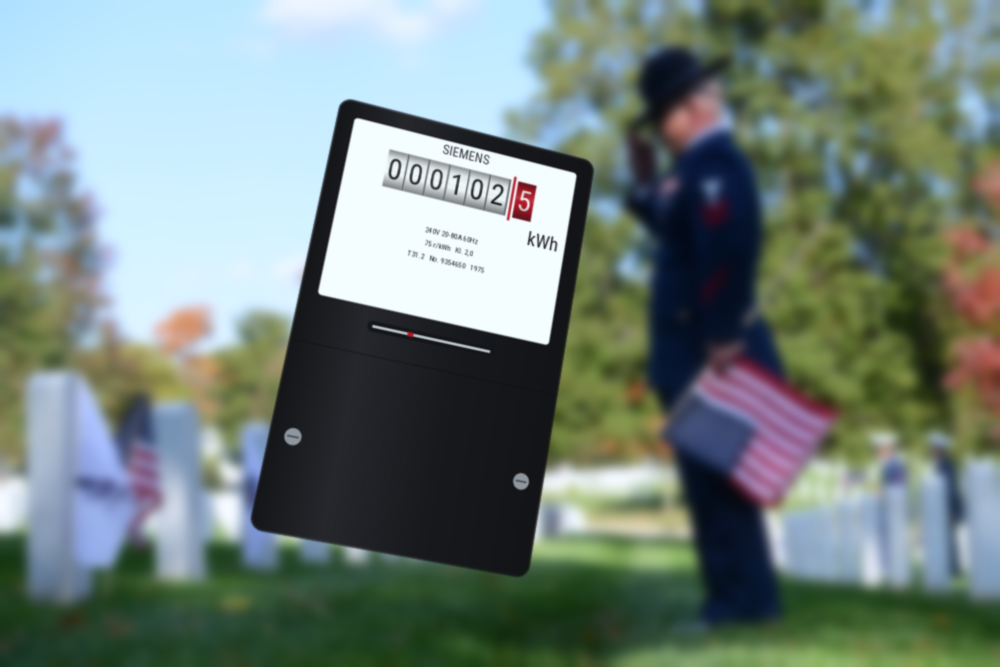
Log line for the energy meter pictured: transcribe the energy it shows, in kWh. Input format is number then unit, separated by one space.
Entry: 102.5 kWh
